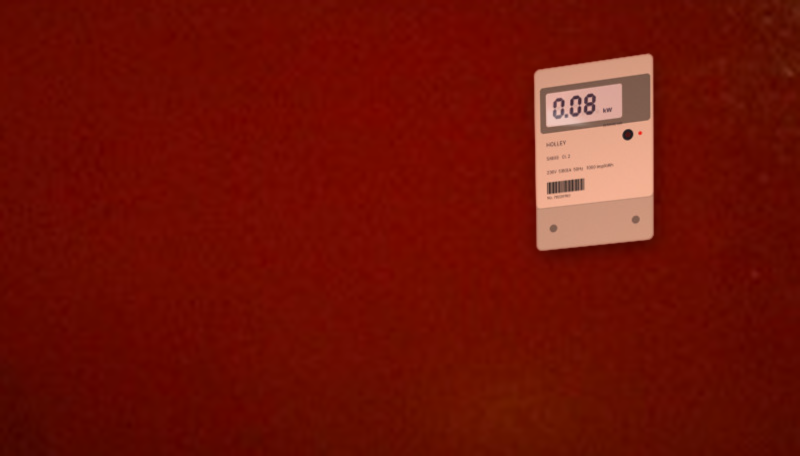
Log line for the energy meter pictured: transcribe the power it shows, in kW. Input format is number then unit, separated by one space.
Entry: 0.08 kW
